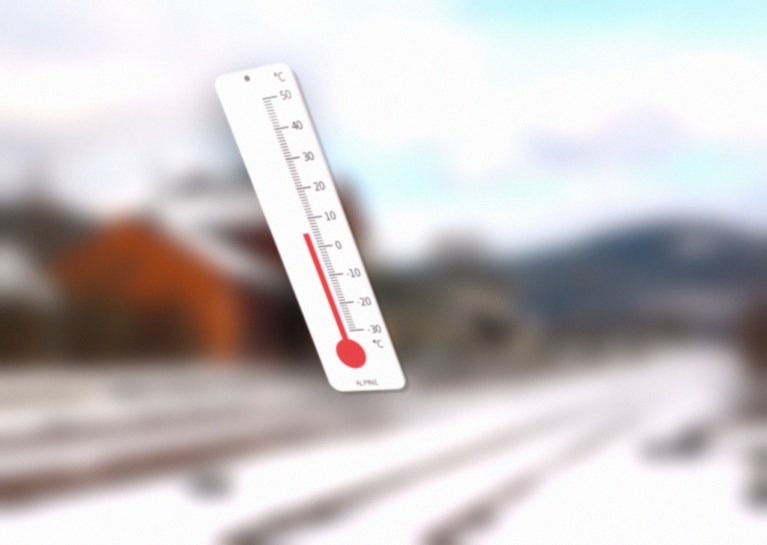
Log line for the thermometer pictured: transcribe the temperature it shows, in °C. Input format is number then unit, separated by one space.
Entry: 5 °C
